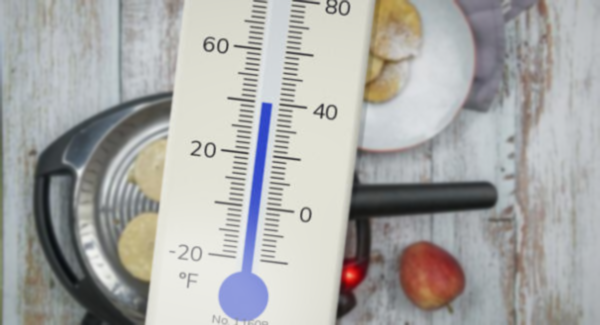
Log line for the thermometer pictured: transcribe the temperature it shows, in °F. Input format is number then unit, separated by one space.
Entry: 40 °F
